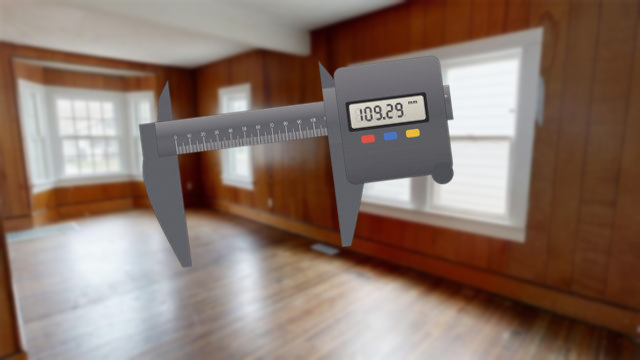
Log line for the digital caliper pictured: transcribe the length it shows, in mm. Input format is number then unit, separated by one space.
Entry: 109.29 mm
